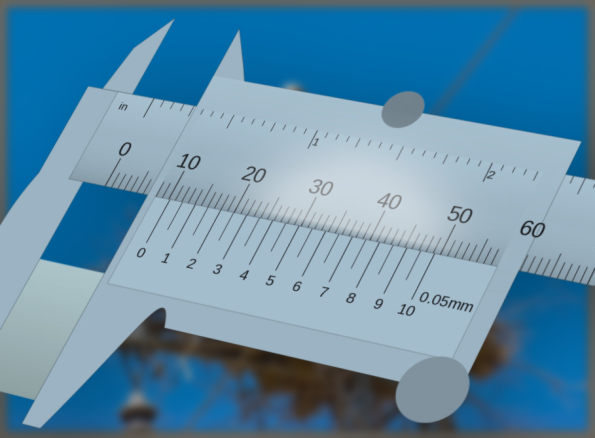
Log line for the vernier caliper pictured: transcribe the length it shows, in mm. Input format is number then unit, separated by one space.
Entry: 10.2 mm
